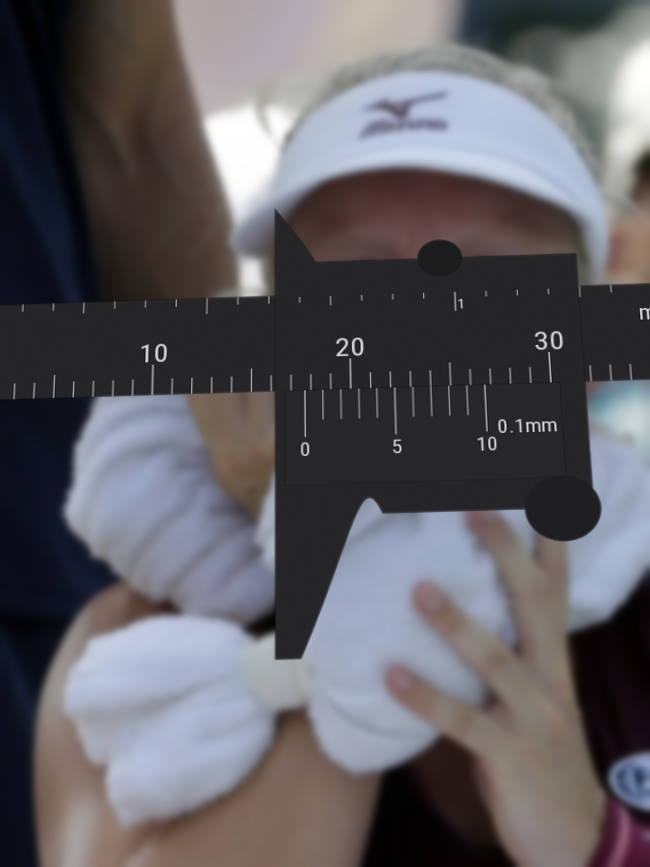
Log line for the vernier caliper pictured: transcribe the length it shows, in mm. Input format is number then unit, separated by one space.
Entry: 17.7 mm
